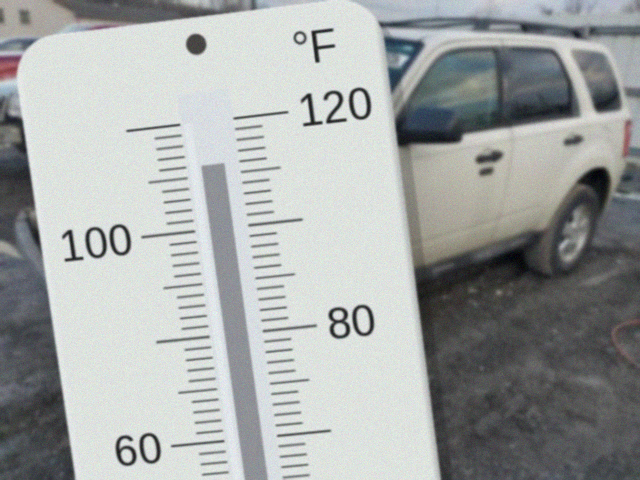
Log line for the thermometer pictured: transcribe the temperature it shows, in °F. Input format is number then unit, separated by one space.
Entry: 112 °F
